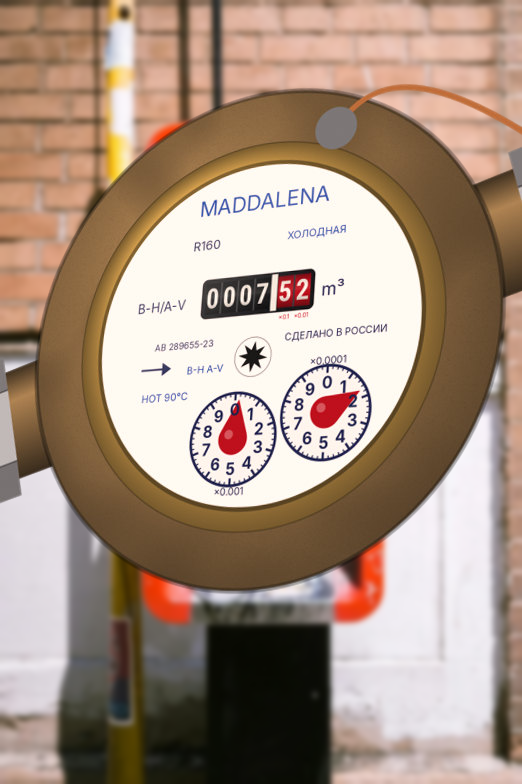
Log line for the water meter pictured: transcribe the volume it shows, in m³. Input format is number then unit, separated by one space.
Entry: 7.5201 m³
